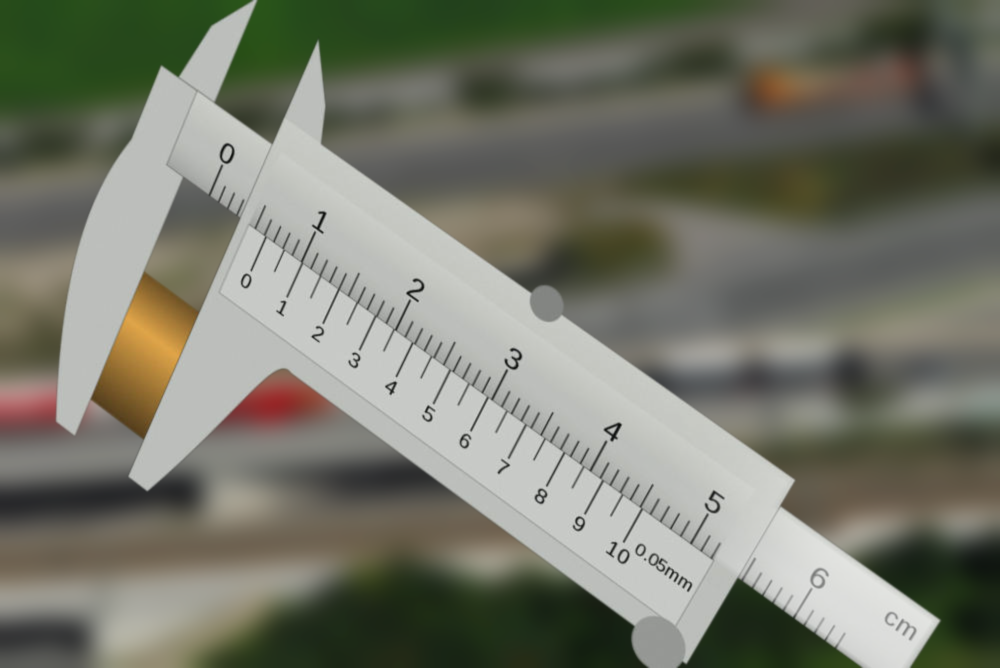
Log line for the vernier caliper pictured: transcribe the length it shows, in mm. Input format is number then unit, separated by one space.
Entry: 6.2 mm
